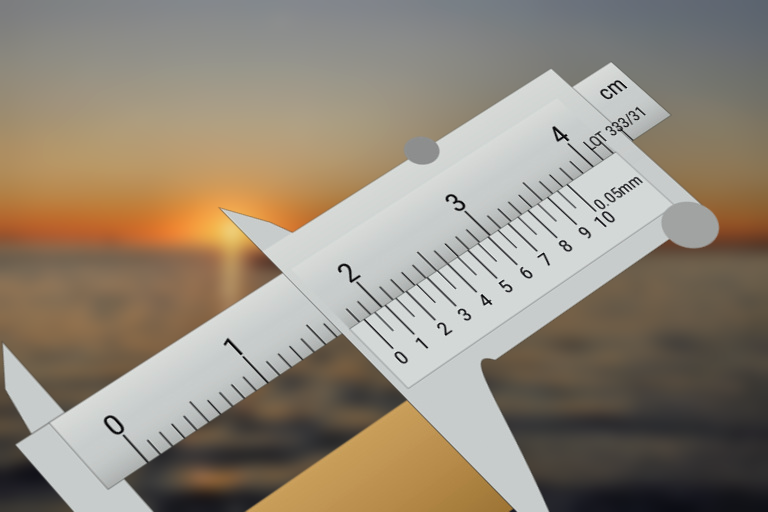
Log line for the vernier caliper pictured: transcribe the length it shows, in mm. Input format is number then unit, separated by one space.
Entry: 18.4 mm
